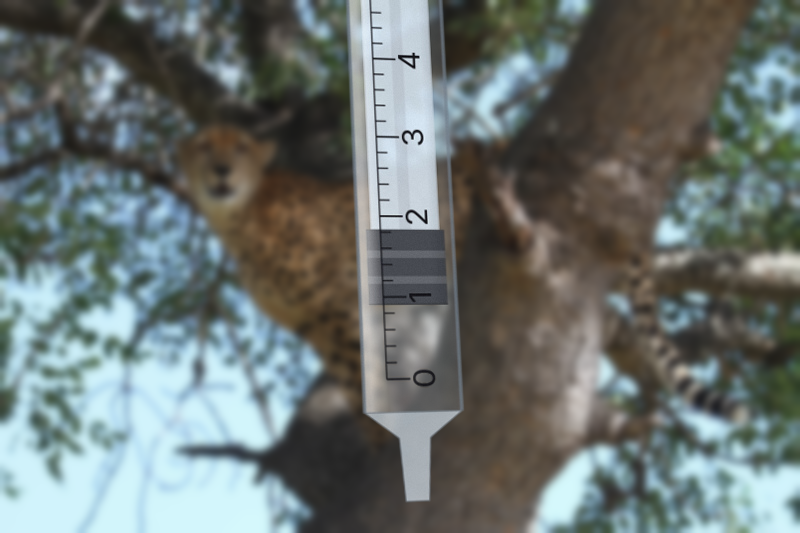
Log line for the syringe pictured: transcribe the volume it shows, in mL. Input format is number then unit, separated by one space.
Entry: 0.9 mL
